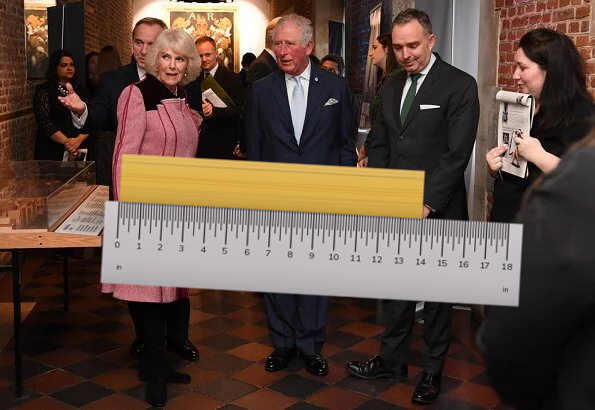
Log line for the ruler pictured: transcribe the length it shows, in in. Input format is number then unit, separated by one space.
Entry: 14 in
